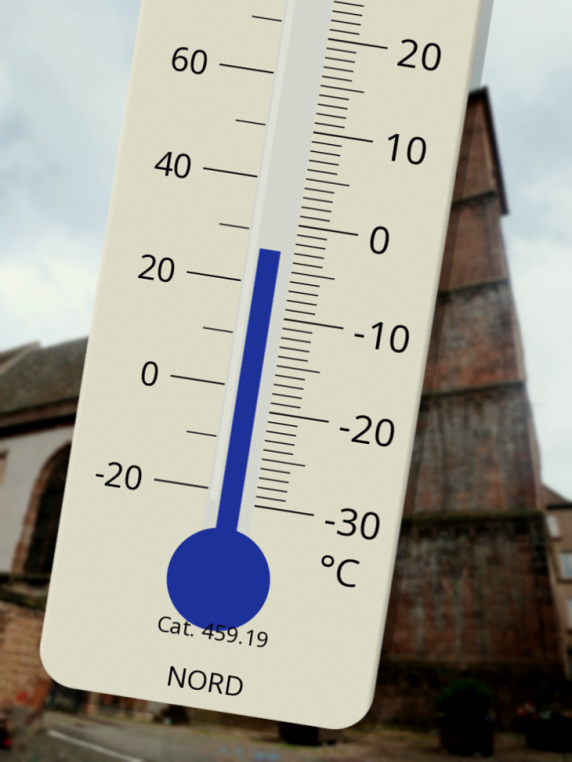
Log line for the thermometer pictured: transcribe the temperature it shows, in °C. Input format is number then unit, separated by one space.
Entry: -3 °C
